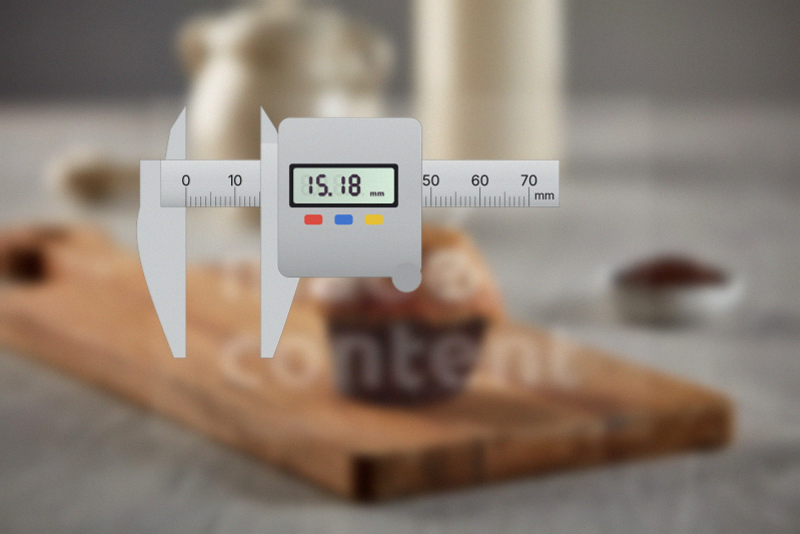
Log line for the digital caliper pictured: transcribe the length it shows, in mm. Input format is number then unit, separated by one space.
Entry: 15.18 mm
